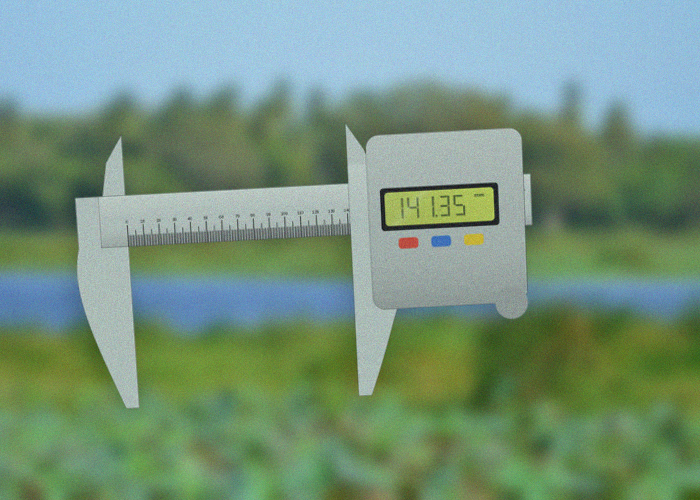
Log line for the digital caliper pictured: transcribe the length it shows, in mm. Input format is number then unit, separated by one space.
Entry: 141.35 mm
